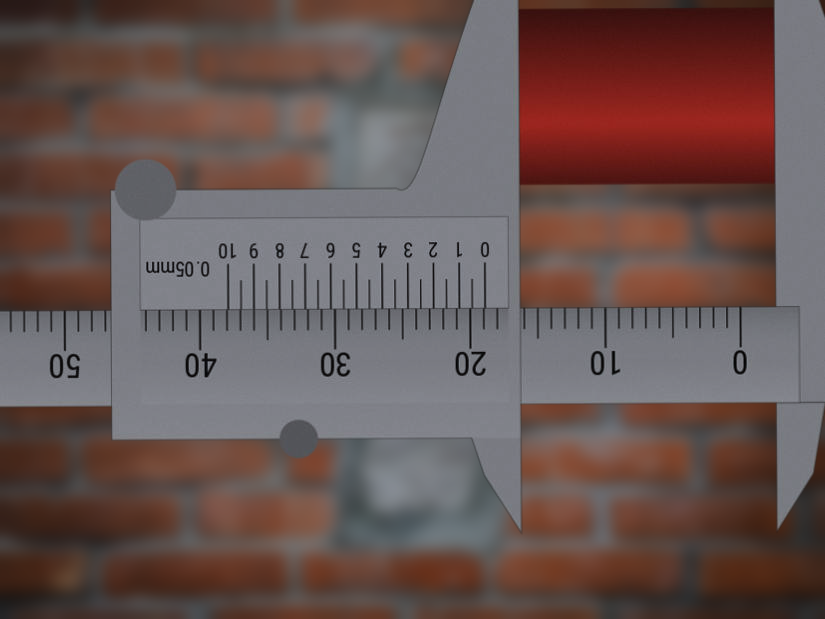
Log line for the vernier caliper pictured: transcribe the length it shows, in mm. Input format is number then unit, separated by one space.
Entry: 18.9 mm
